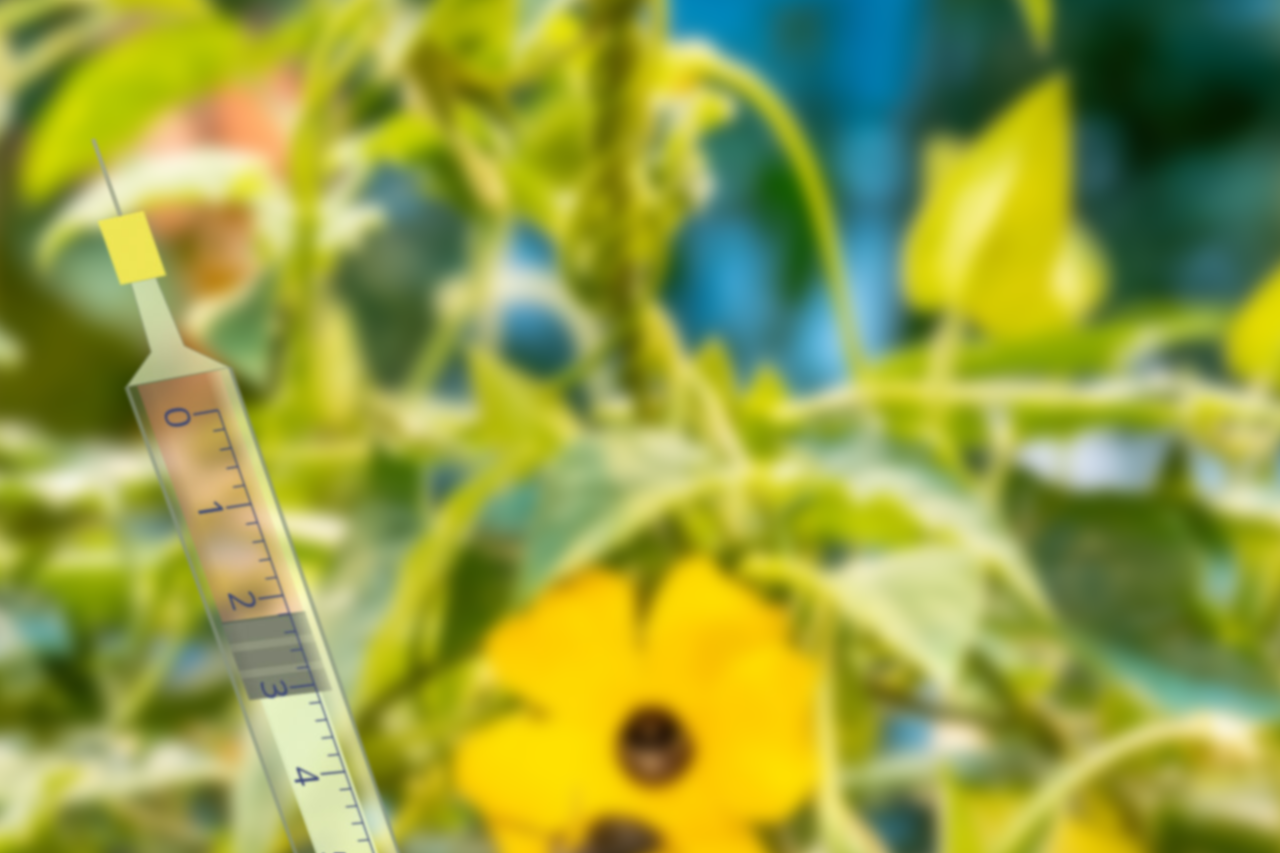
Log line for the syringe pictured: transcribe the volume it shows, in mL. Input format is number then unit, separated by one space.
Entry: 2.2 mL
